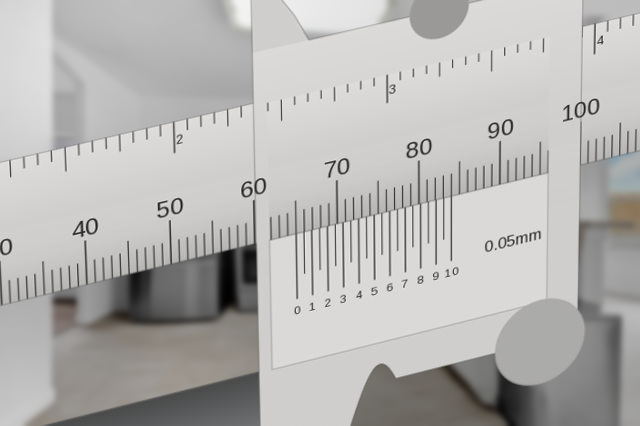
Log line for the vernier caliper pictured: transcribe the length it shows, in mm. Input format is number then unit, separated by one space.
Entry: 65.0 mm
